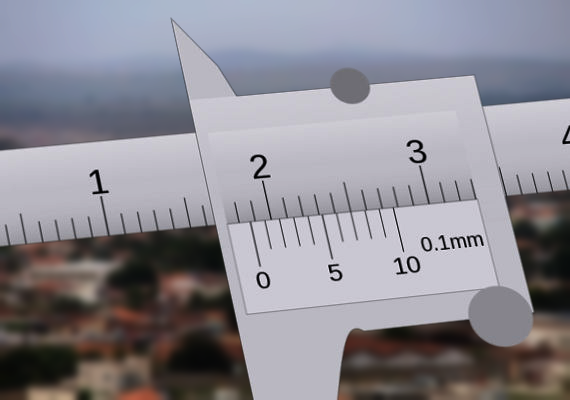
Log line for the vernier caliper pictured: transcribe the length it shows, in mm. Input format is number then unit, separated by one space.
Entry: 18.7 mm
